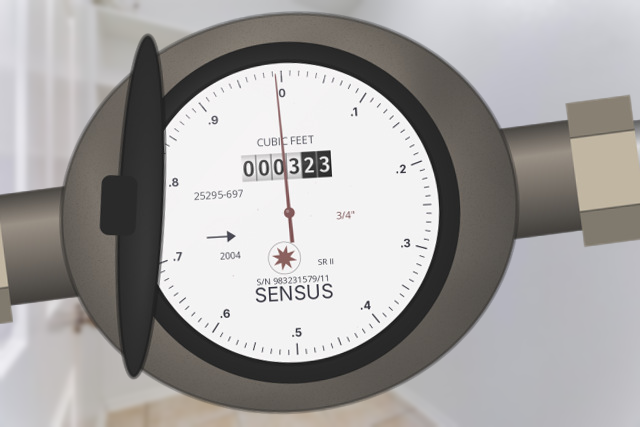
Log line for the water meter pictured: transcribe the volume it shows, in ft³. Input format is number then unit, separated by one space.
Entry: 322.99 ft³
